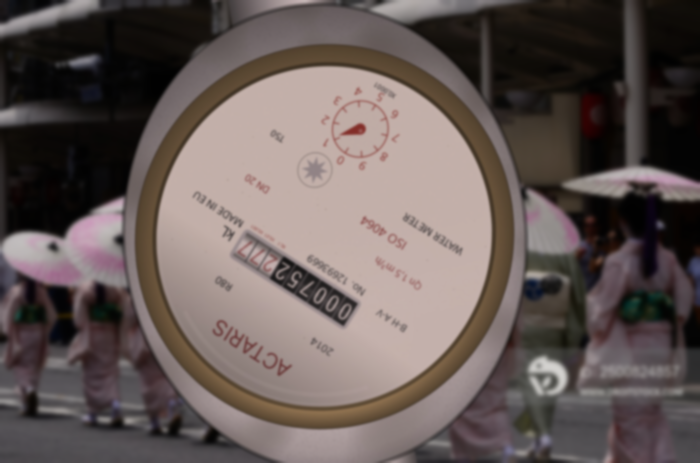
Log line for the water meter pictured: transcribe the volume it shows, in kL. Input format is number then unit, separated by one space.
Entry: 752.2771 kL
